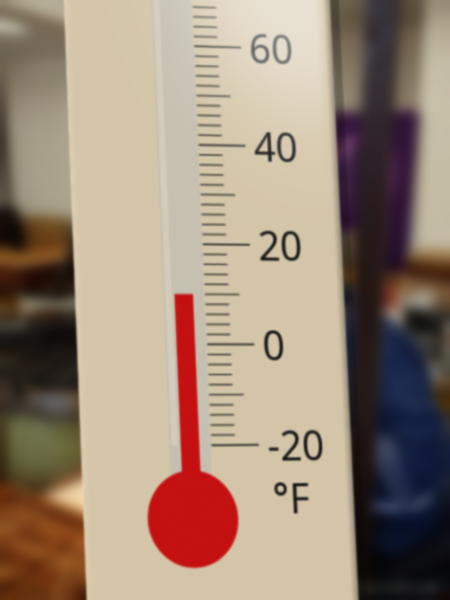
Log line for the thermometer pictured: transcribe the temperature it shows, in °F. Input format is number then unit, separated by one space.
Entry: 10 °F
